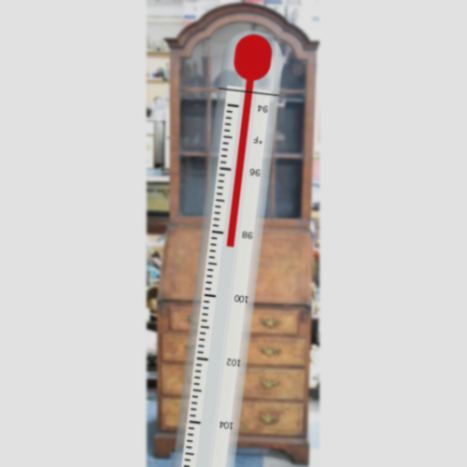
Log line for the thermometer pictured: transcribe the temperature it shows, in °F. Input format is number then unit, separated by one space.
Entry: 98.4 °F
